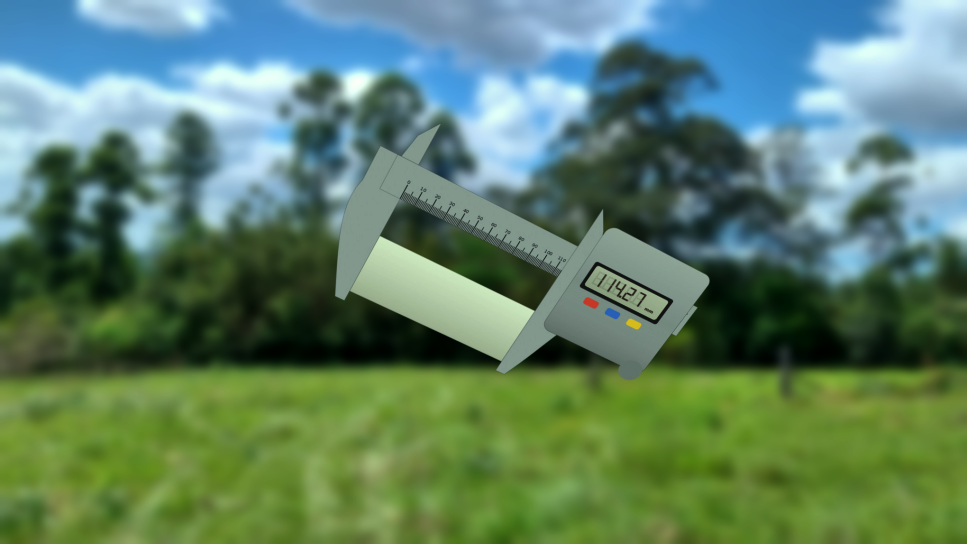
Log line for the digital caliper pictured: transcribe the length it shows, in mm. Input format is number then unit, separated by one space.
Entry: 114.27 mm
